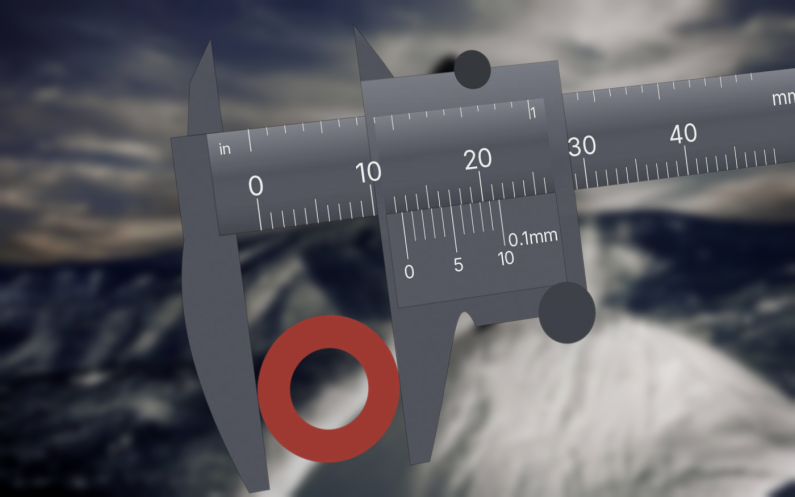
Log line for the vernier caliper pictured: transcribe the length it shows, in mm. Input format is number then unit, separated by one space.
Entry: 12.5 mm
